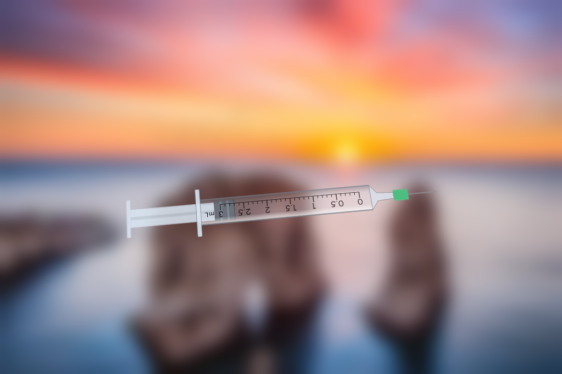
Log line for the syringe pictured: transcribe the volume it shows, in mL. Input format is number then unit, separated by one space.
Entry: 2.7 mL
